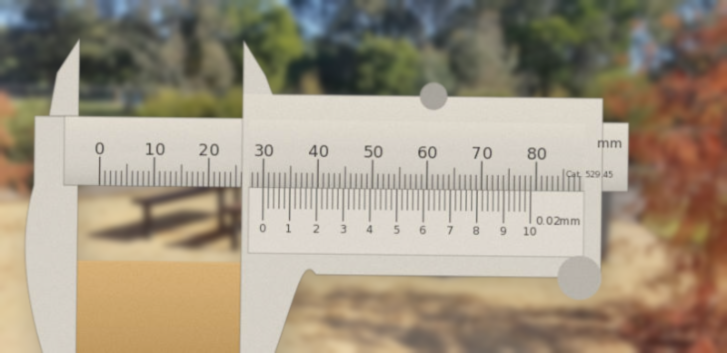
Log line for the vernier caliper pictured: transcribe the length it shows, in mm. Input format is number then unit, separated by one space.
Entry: 30.0 mm
